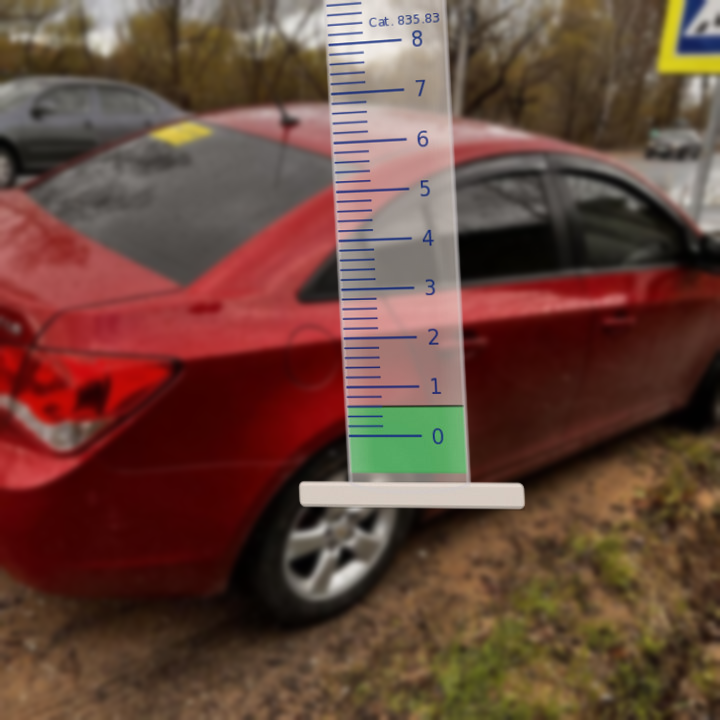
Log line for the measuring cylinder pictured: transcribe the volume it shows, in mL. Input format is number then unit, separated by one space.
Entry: 0.6 mL
